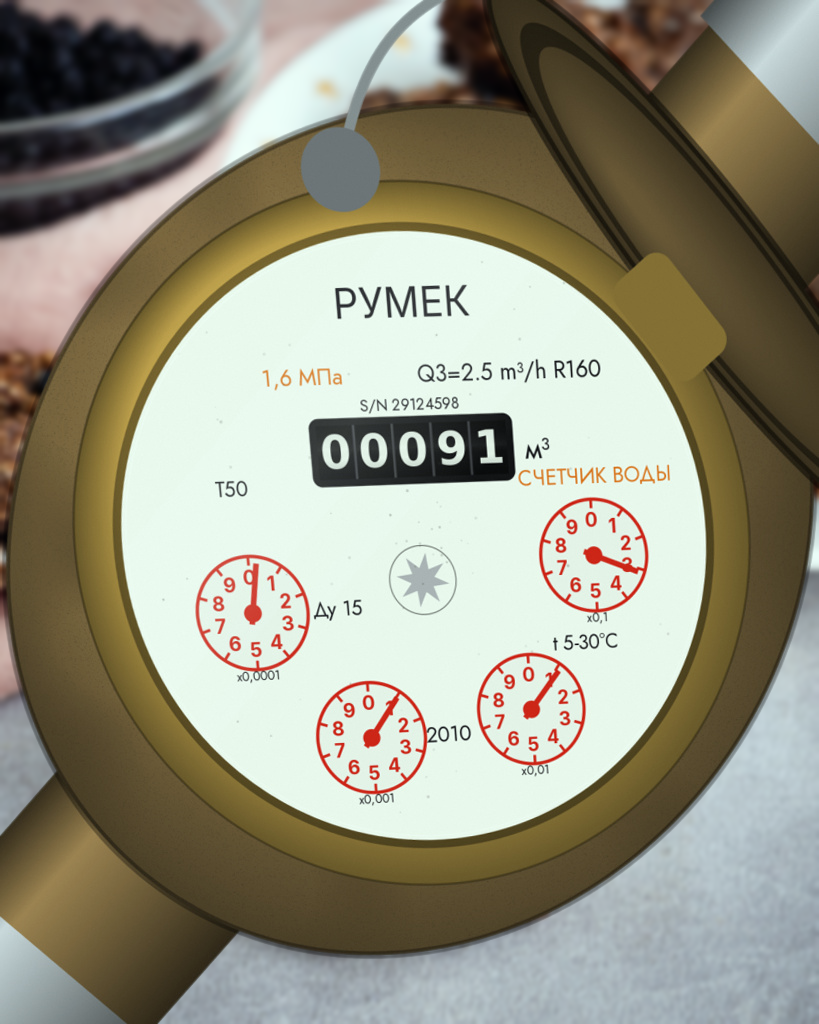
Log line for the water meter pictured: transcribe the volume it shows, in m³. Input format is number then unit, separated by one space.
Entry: 91.3110 m³
